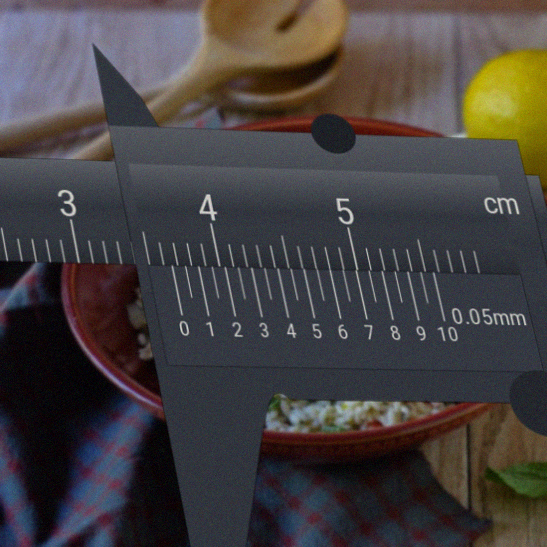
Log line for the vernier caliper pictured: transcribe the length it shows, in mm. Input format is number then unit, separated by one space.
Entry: 36.6 mm
